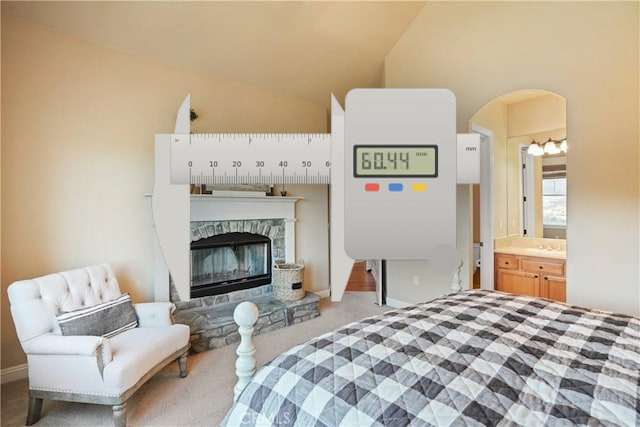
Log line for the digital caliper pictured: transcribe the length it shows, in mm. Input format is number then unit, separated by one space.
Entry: 60.44 mm
